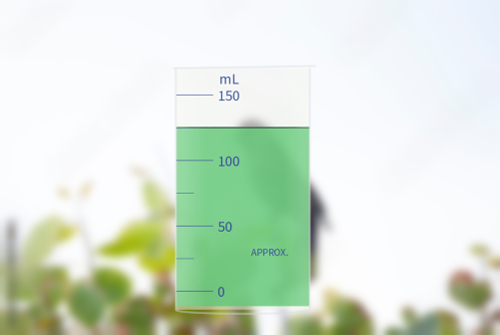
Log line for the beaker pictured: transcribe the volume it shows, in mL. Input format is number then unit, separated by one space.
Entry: 125 mL
